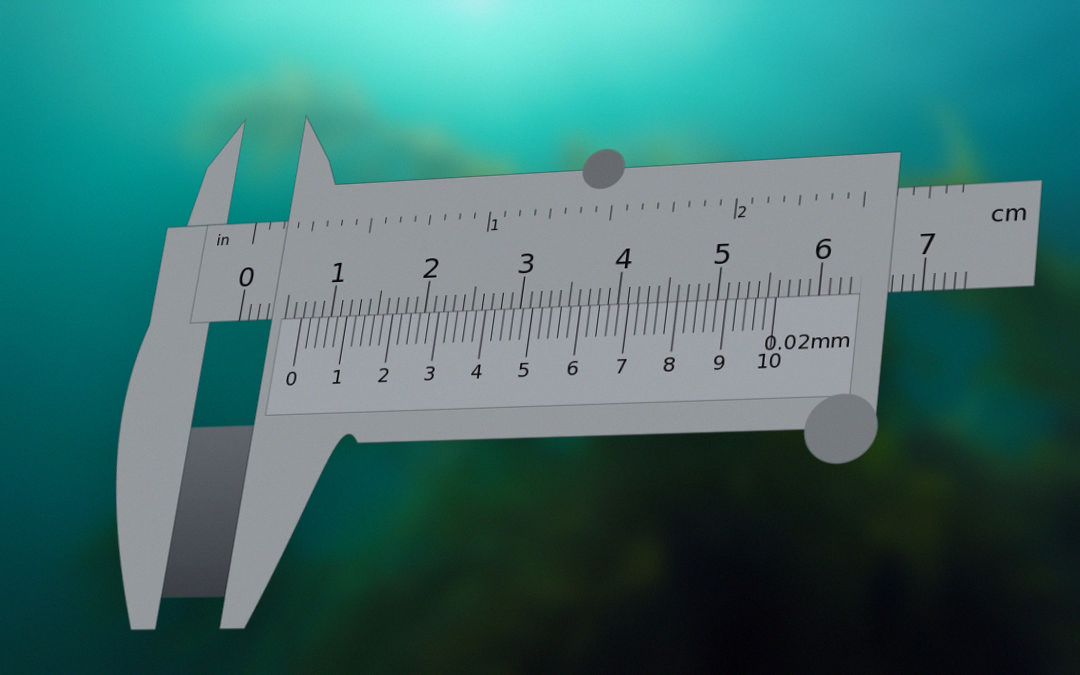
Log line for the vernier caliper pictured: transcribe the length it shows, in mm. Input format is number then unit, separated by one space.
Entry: 6.8 mm
